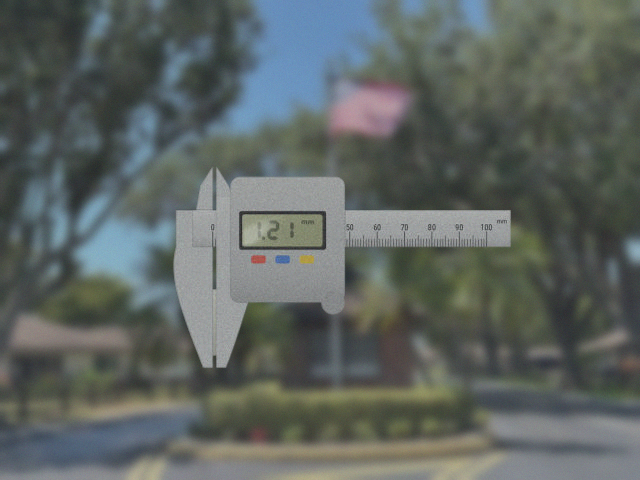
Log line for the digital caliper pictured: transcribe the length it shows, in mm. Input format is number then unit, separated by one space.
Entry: 1.21 mm
